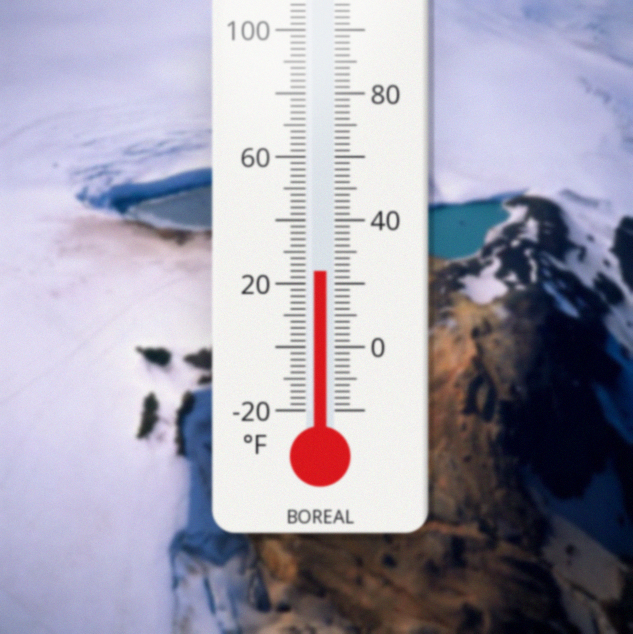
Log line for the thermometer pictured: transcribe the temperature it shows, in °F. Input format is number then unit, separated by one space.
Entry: 24 °F
